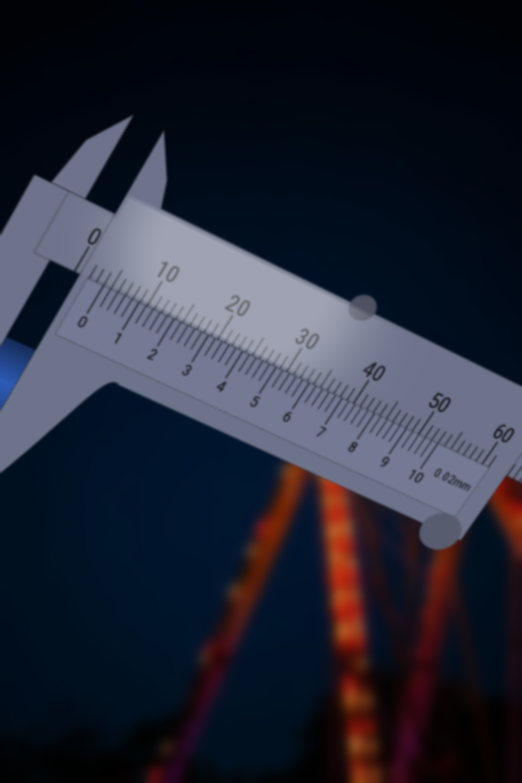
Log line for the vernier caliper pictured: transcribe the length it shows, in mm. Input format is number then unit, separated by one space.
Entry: 4.0 mm
